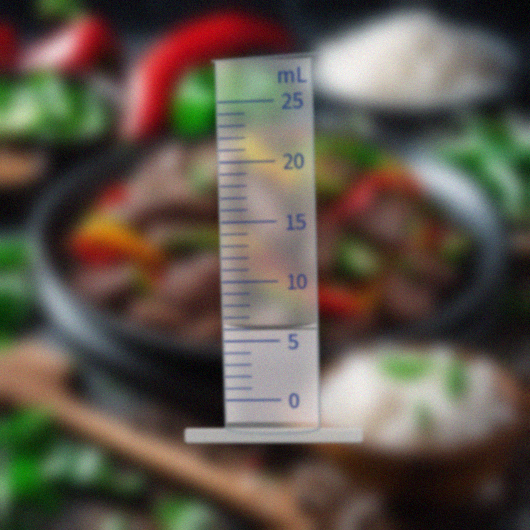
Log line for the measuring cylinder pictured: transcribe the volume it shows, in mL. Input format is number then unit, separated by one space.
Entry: 6 mL
